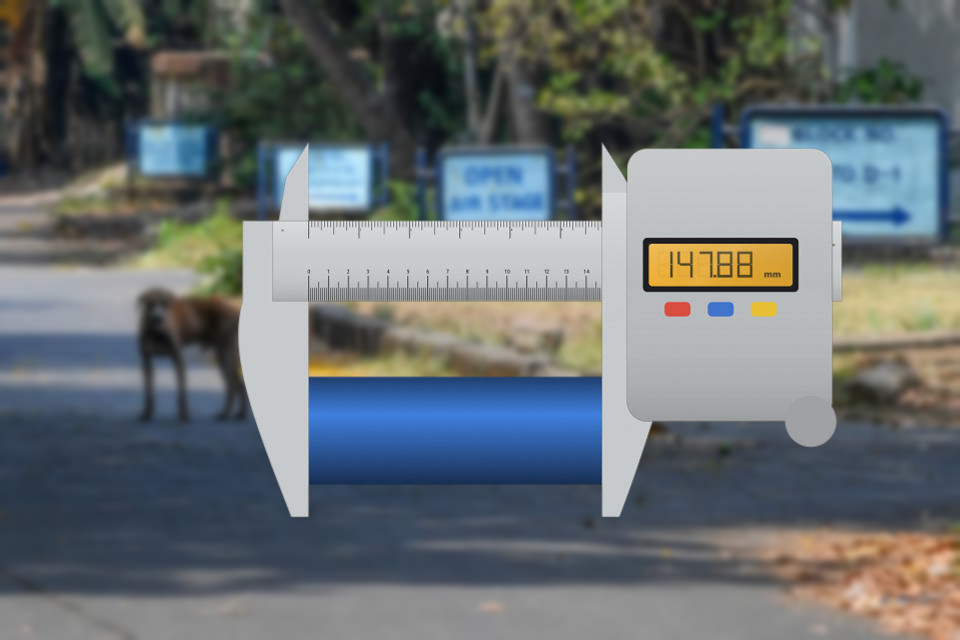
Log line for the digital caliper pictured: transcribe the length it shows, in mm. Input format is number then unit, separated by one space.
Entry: 147.88 mm
